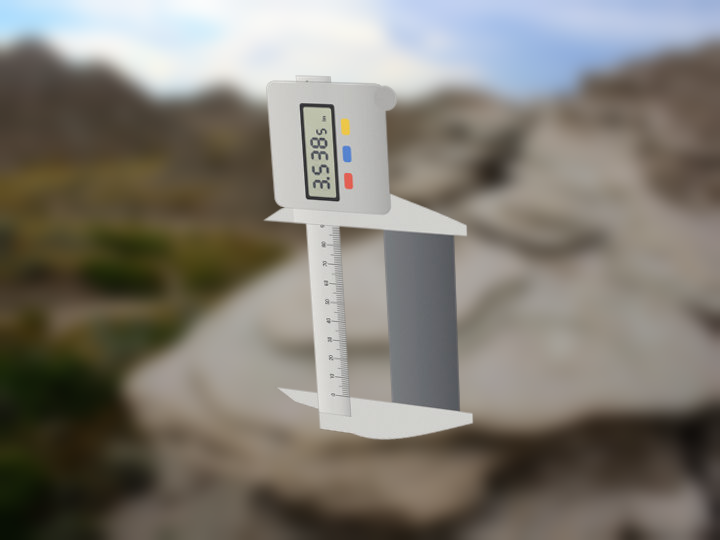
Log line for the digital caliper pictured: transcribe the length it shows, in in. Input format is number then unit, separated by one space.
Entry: 3.5385 in
